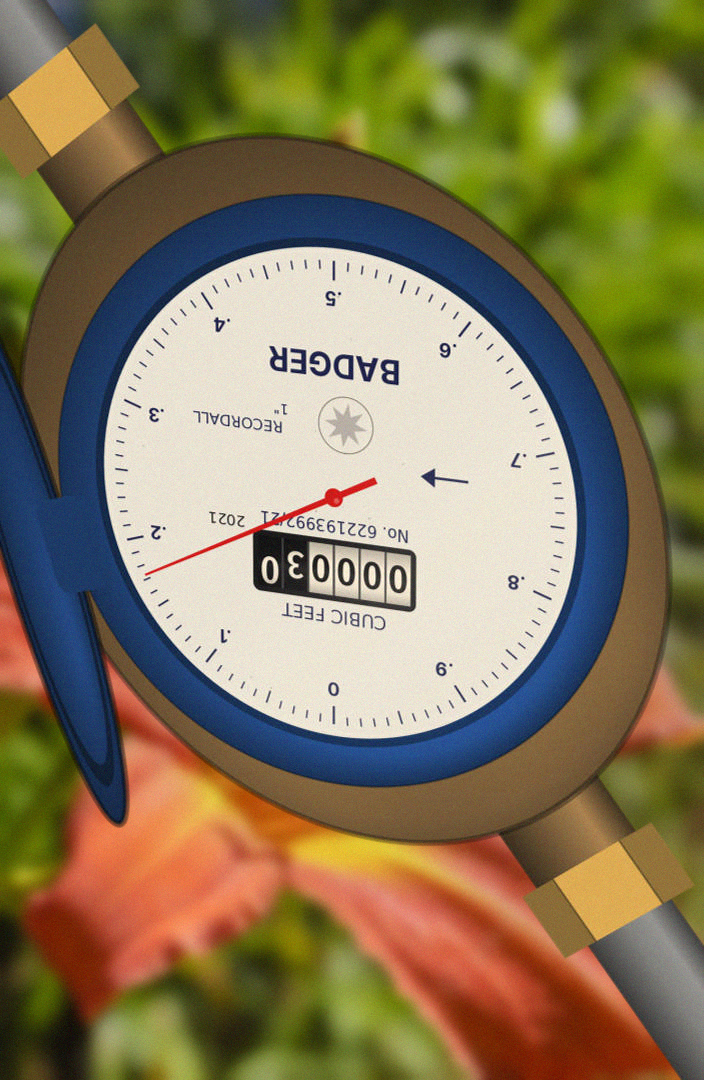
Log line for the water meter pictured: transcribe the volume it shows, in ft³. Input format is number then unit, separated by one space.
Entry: 30.17 ft³
